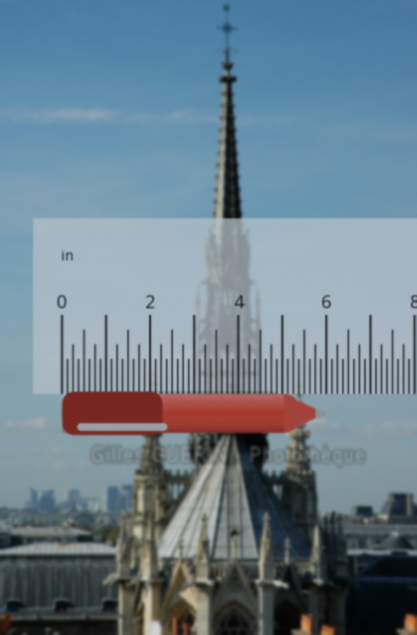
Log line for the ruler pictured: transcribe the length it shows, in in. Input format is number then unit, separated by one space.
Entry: 6 in
